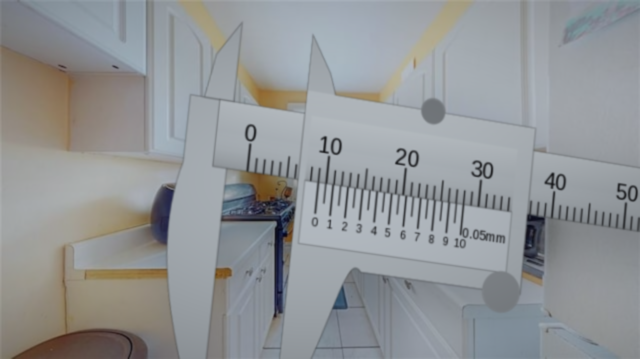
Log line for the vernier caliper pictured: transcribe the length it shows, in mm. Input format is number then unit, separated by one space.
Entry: 9.0 mm
